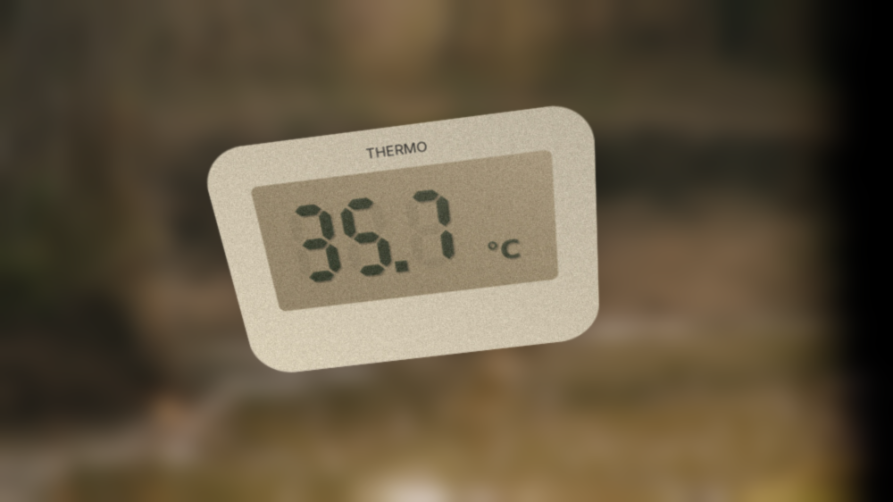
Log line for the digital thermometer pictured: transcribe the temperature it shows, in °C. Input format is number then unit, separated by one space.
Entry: 35.7 °C
